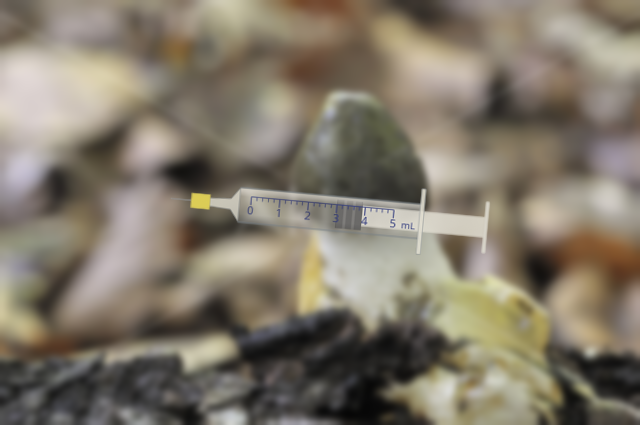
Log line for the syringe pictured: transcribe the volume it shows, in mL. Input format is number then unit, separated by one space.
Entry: 3 mL
